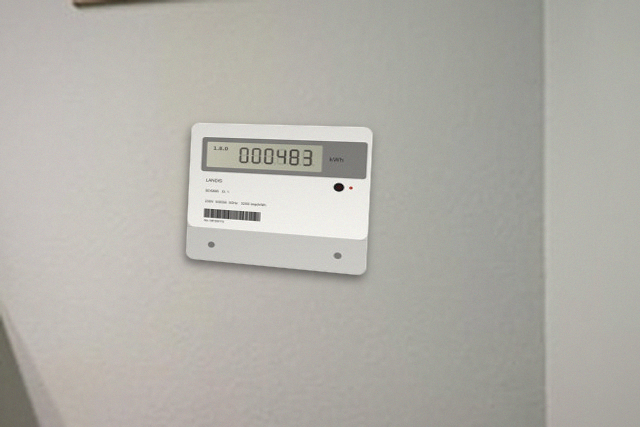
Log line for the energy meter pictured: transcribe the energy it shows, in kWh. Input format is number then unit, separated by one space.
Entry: 483 kWh
